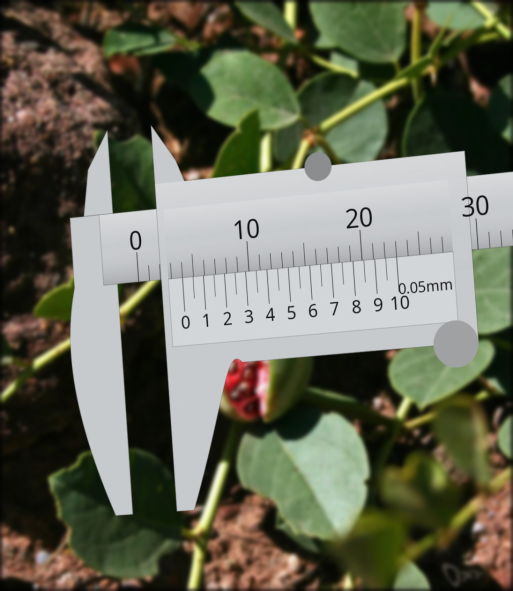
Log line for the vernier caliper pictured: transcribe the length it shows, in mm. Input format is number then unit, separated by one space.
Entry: 4.0 mm
